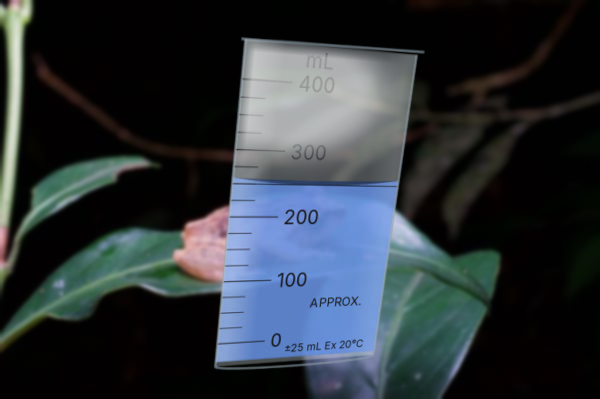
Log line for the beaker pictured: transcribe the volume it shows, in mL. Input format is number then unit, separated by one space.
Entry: 250 mL
